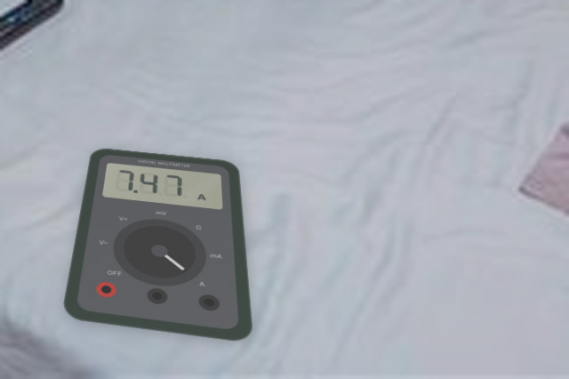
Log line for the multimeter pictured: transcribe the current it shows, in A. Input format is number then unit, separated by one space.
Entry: 7.47 A
